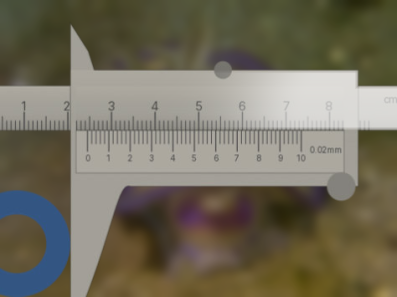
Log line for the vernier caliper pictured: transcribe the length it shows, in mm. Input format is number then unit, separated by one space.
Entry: 24.5 mm
